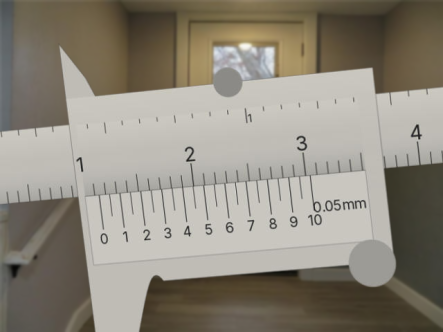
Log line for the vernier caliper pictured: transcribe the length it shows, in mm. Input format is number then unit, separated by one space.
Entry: 11.4 mm
